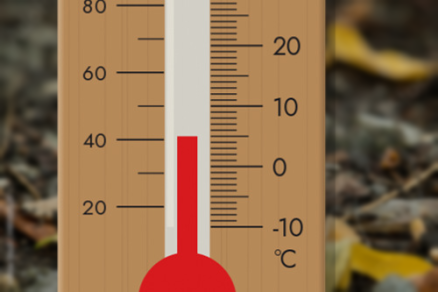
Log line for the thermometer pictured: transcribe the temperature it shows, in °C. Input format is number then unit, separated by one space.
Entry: 5 °C
